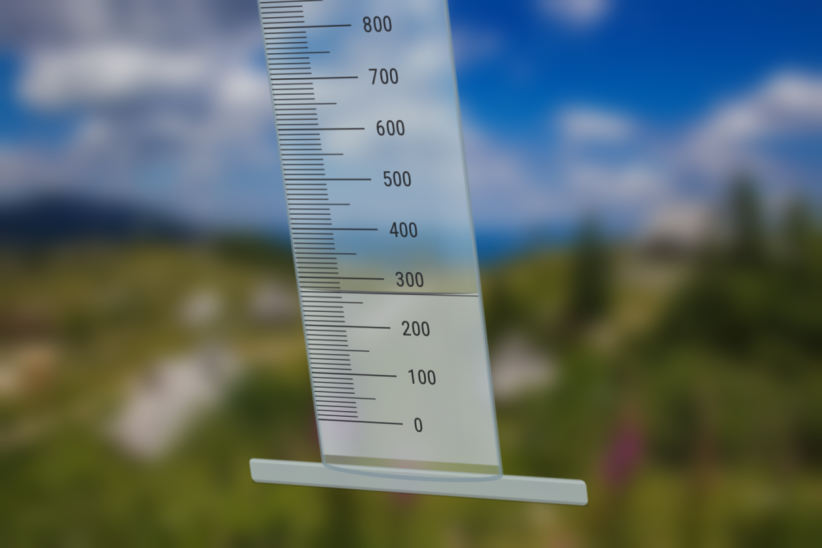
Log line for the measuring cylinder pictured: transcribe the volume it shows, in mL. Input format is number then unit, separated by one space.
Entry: 270 mL
